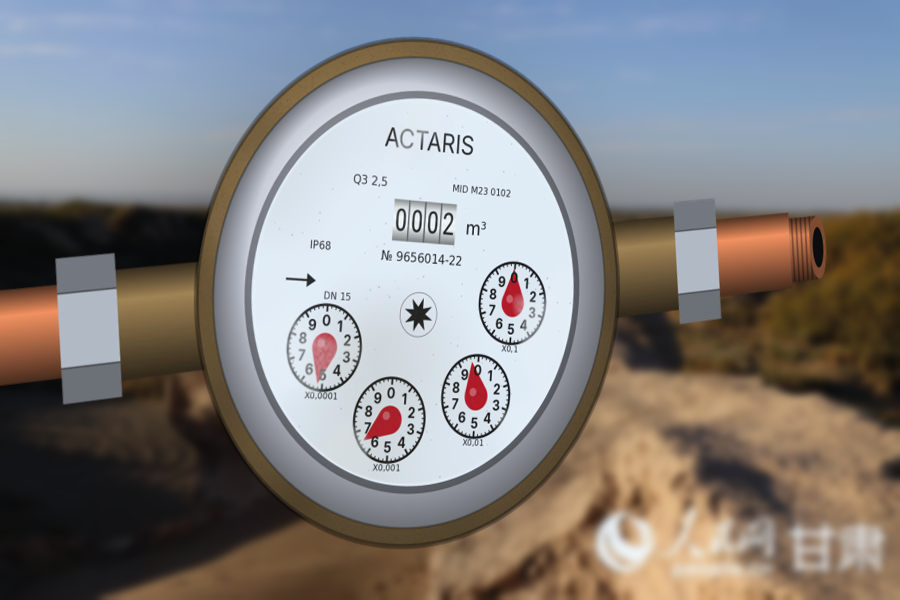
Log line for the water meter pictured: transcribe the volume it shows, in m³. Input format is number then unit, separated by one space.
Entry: 1.9965 m³
